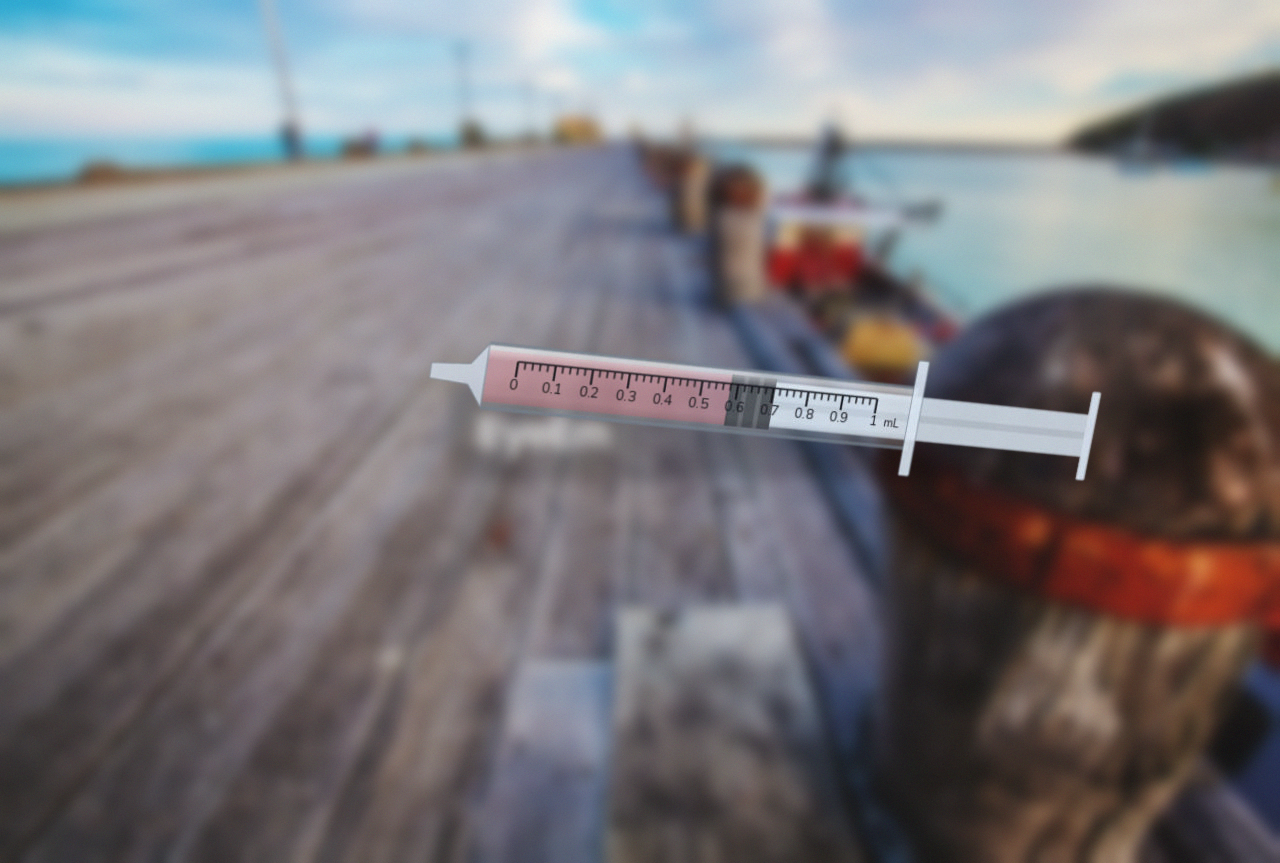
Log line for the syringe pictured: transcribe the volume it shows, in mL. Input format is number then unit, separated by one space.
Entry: 0.58 mL
